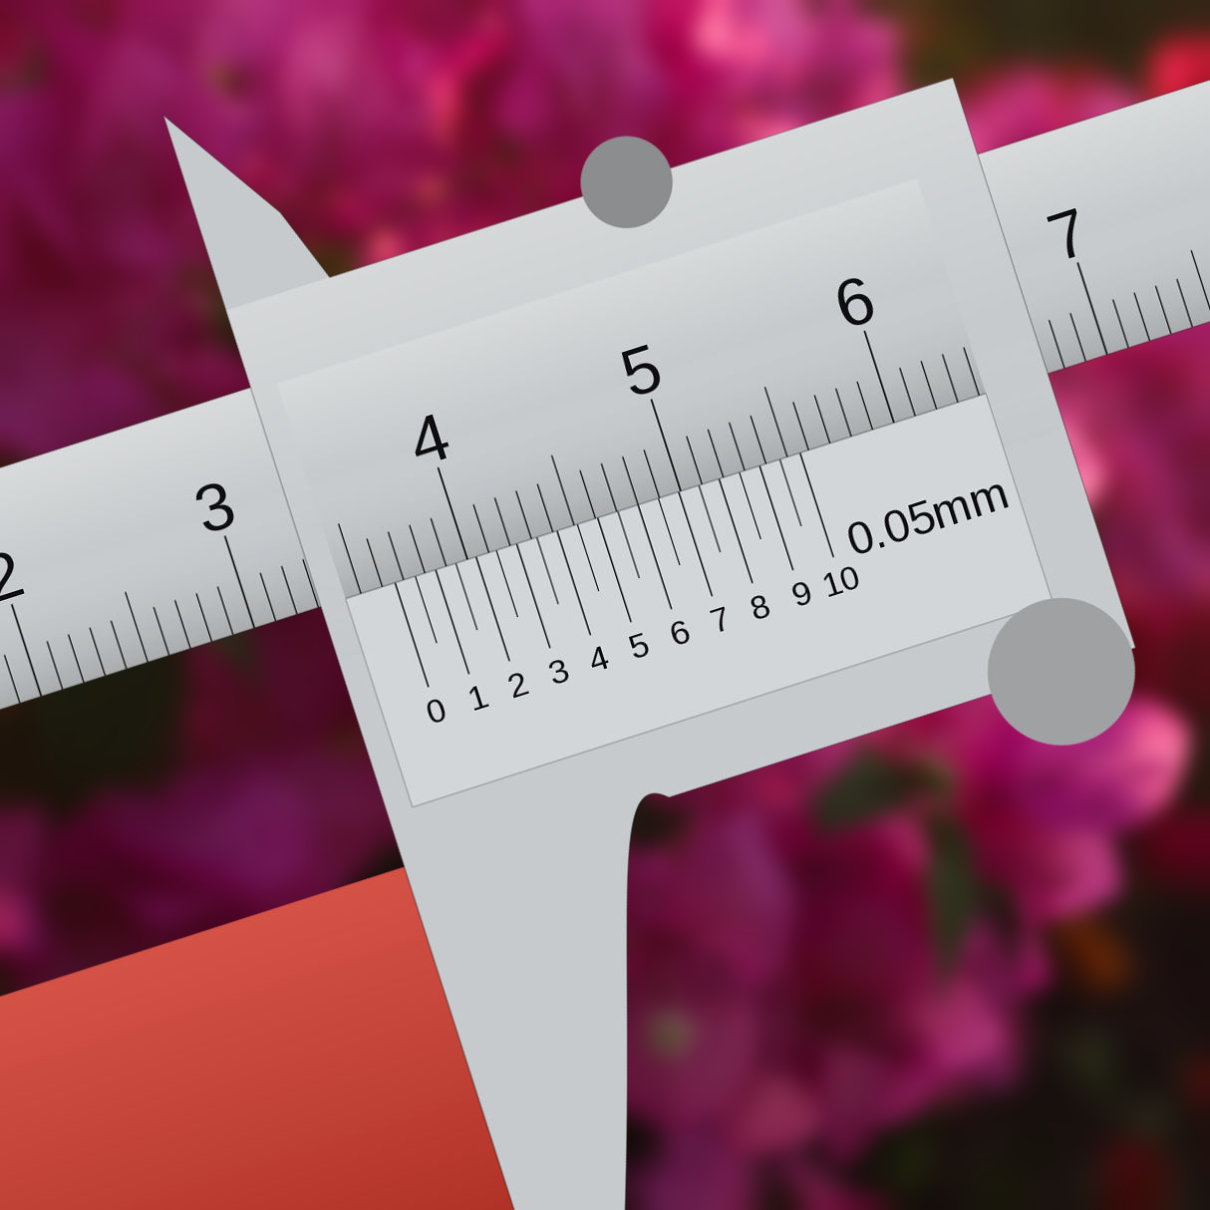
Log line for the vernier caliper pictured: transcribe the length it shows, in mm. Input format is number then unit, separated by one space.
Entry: 36.60 mm
